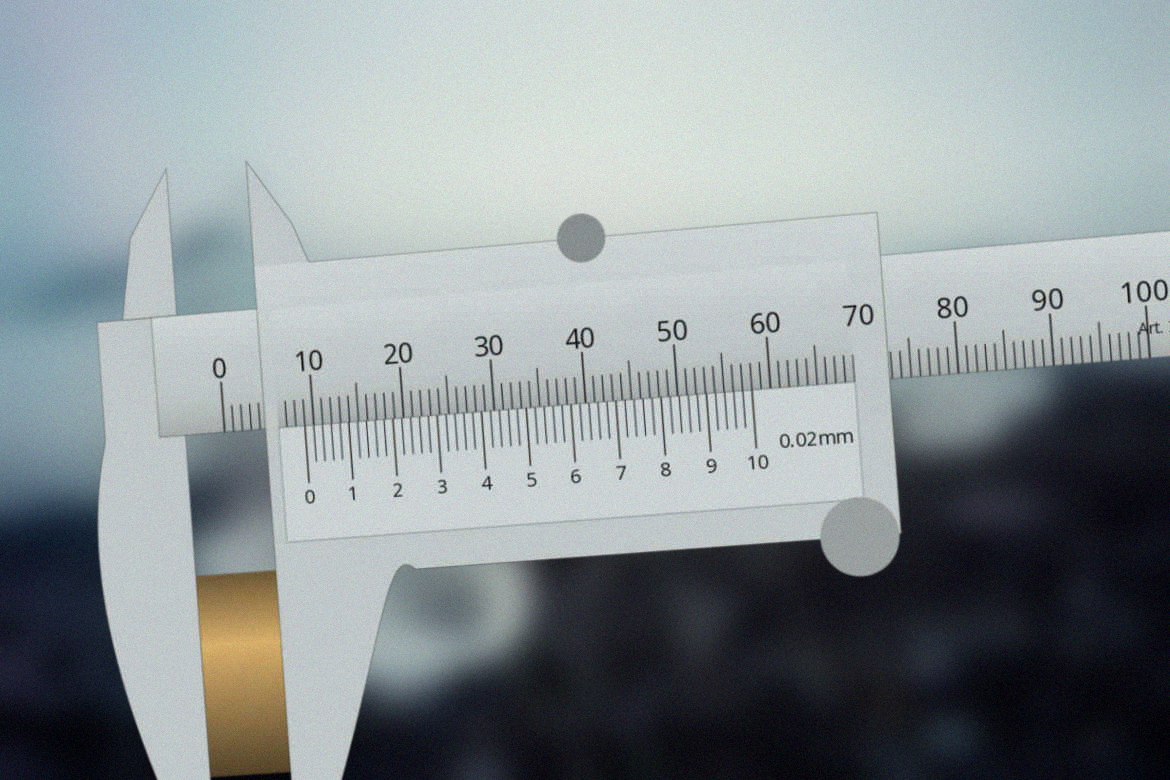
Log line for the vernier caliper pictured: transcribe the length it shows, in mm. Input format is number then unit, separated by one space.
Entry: 9.0 mm
